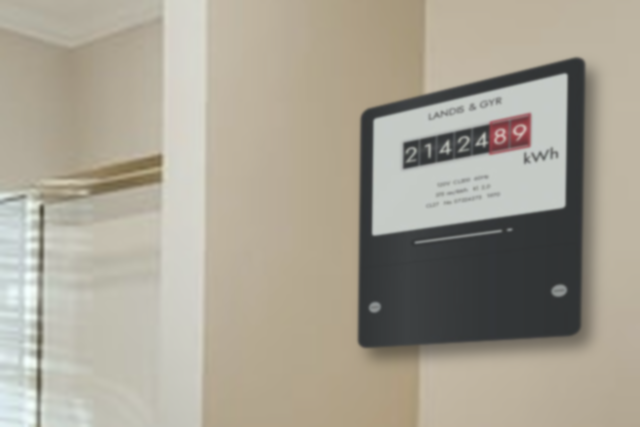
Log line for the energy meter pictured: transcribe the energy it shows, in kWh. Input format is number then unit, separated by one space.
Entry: 21424.89 kWh
